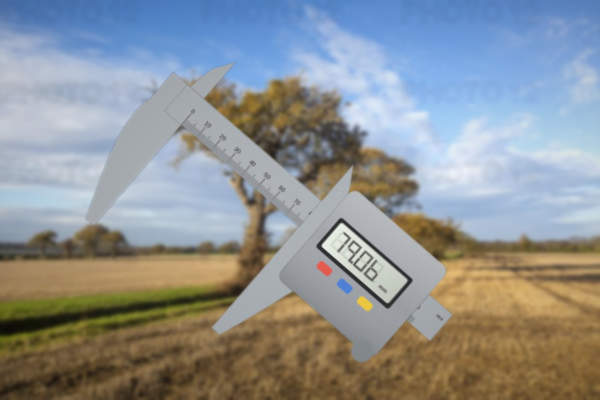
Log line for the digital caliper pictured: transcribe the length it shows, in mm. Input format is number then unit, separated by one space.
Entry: 79.06 mm
